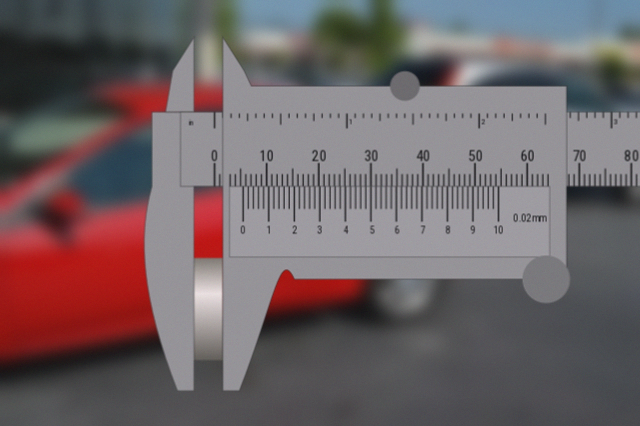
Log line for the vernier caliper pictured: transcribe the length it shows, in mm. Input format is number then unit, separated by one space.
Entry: 5.5 mm
